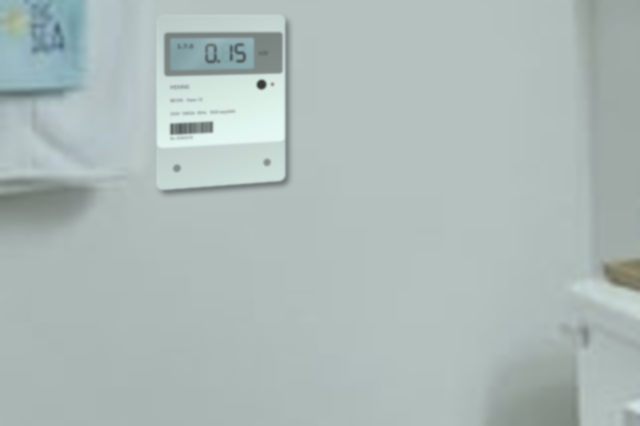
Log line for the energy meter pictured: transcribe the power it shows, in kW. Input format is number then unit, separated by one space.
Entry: 0.15 kW
